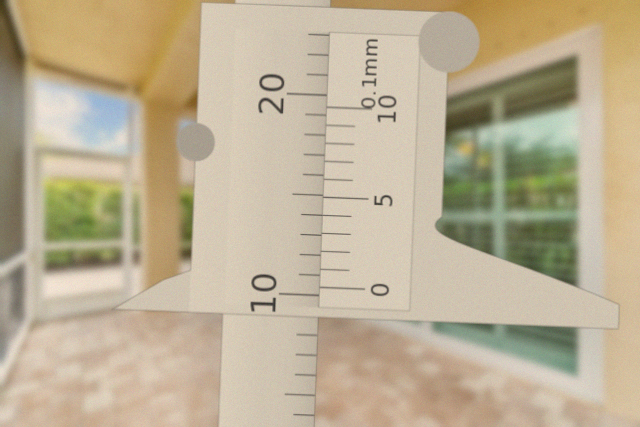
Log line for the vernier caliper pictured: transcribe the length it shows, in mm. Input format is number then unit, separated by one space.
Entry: 10.4 mm
